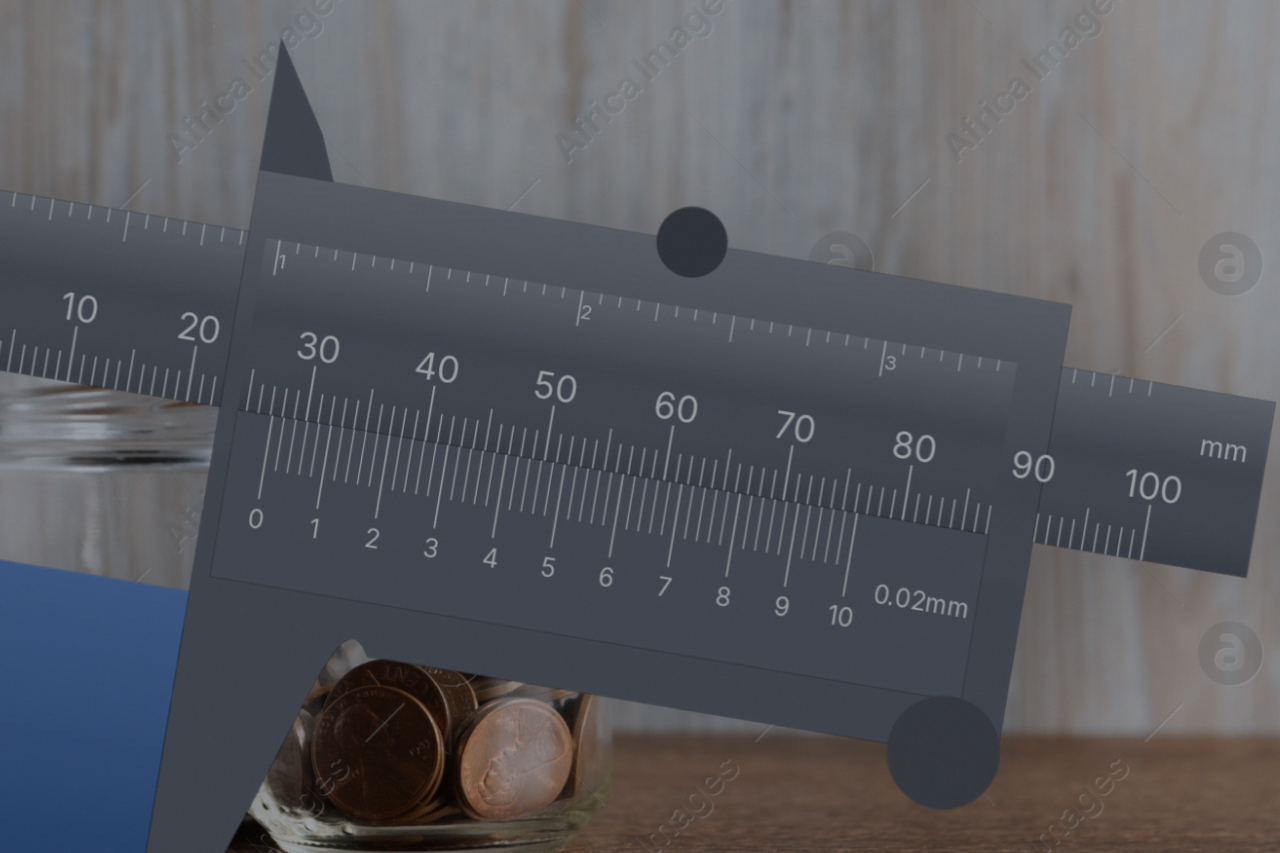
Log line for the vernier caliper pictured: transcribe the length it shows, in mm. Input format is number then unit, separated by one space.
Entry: 27.2 mm
